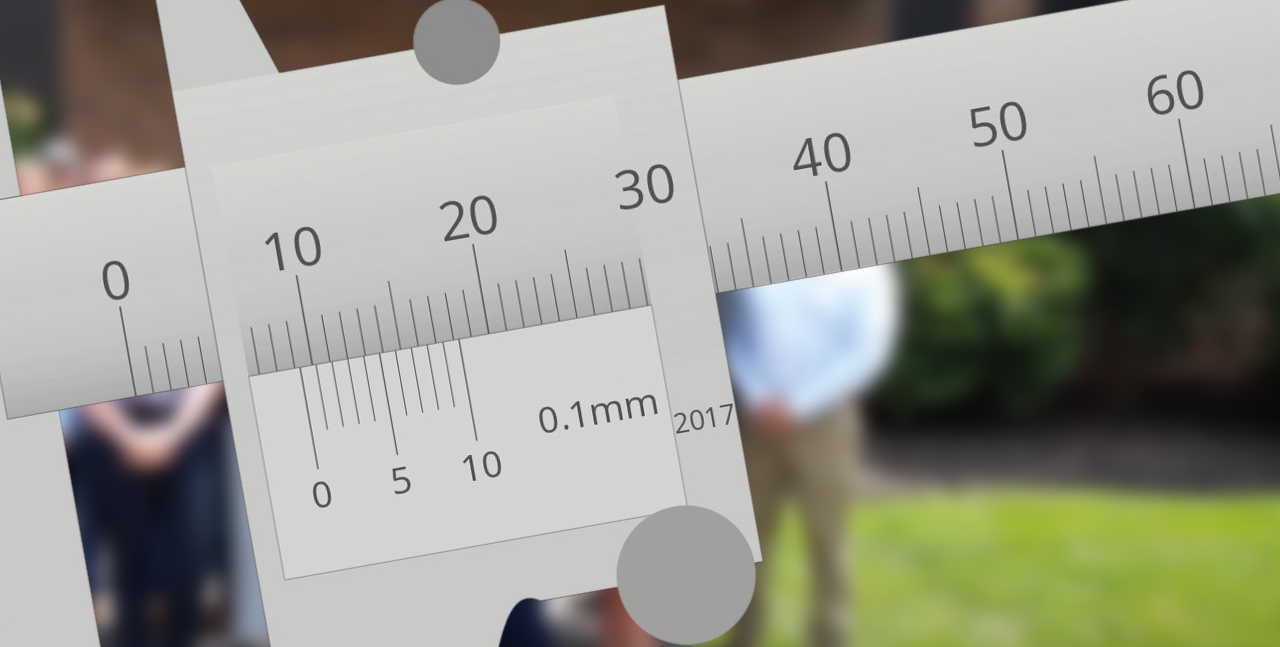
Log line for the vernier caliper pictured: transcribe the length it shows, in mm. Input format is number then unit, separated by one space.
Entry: 9.3 mm
